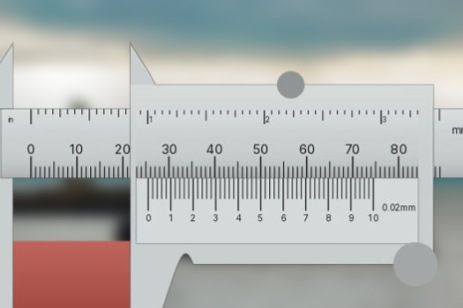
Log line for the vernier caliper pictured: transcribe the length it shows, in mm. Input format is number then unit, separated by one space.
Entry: 25.5 mm
